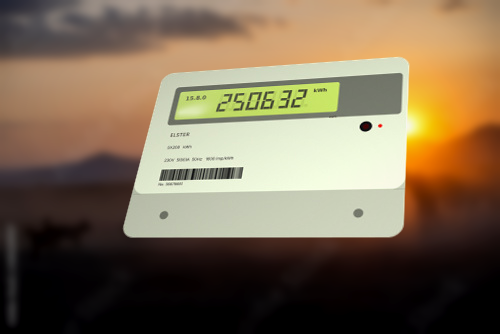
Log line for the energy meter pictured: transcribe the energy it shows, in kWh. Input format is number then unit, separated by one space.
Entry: 250632 kWh
